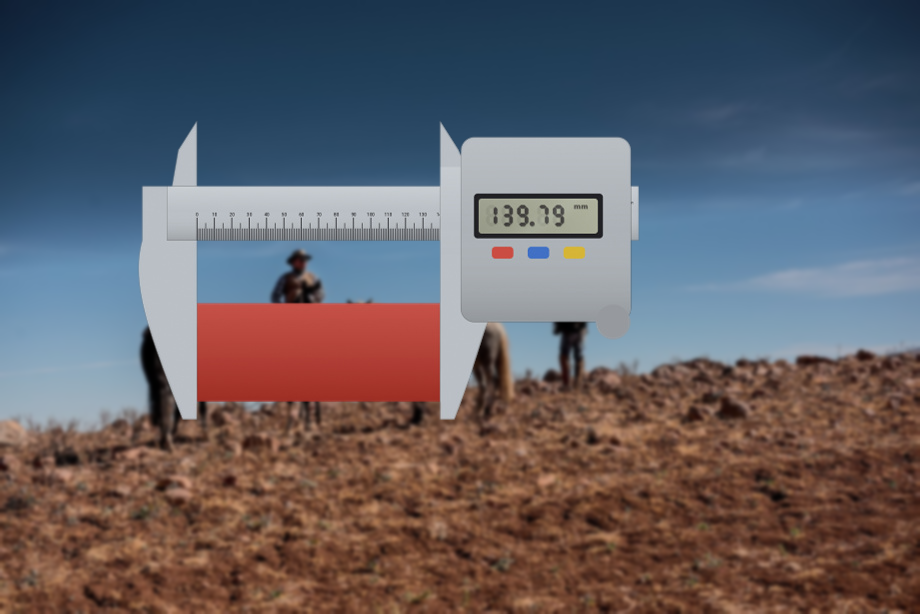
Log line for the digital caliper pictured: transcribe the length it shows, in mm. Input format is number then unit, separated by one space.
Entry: 139.79 mm
